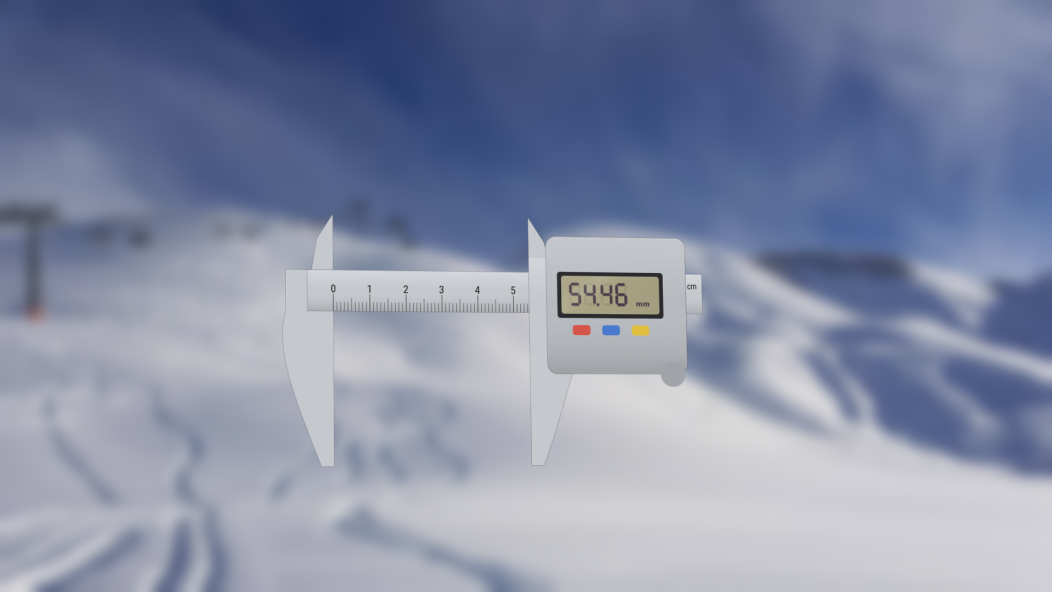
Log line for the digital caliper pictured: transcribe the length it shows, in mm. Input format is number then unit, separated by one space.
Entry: 54.46 mm
